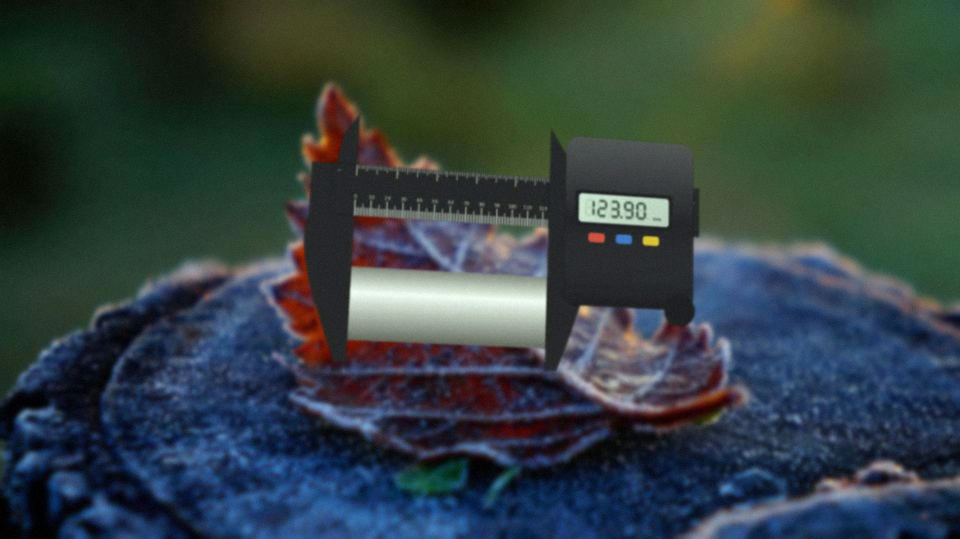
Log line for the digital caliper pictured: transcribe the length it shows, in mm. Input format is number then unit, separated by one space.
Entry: 123.90 mm
